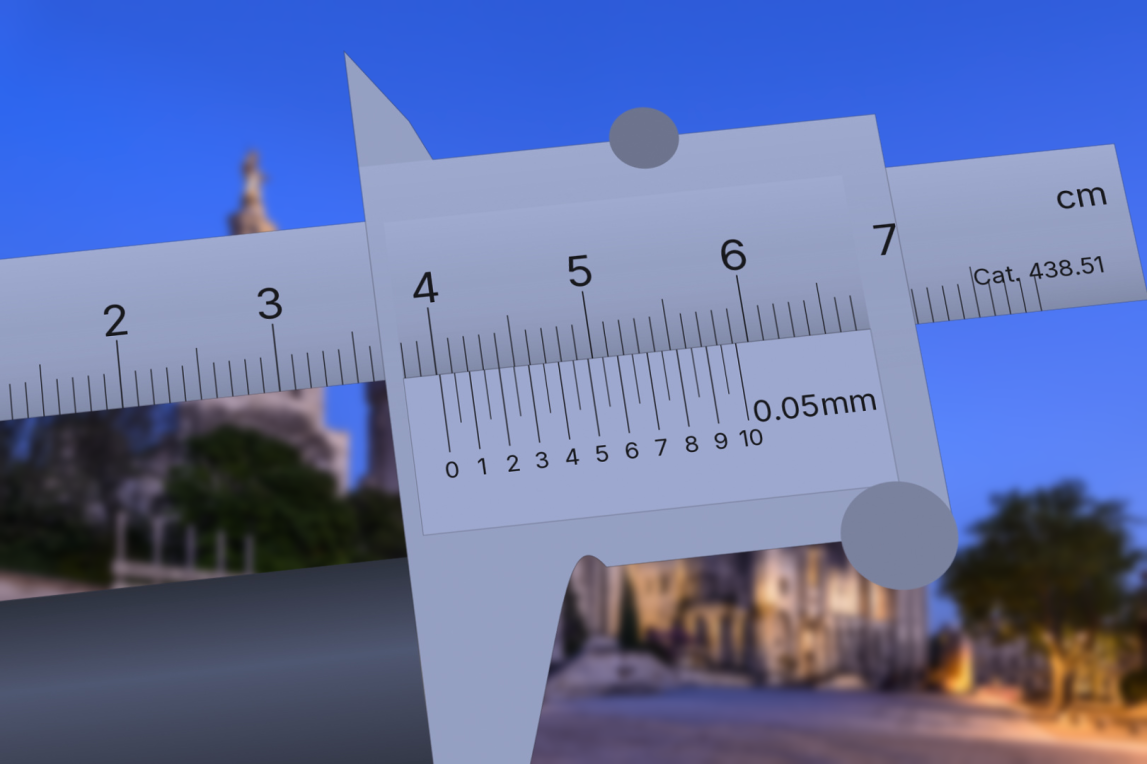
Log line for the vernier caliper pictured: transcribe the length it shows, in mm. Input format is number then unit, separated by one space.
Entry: 40.2 mm
